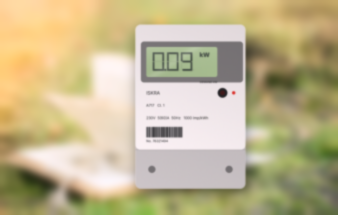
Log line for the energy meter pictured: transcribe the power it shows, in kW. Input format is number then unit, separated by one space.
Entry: 0.09 kW
